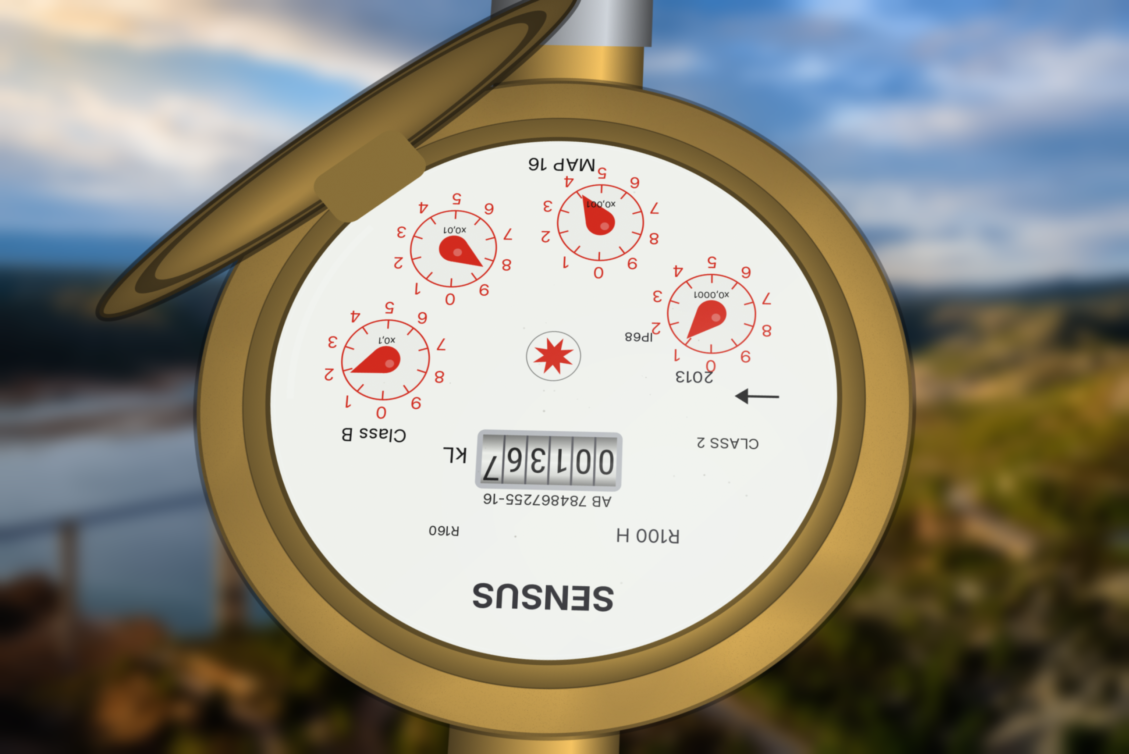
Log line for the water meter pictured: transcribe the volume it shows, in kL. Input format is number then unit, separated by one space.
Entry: 1367.1841 kL
